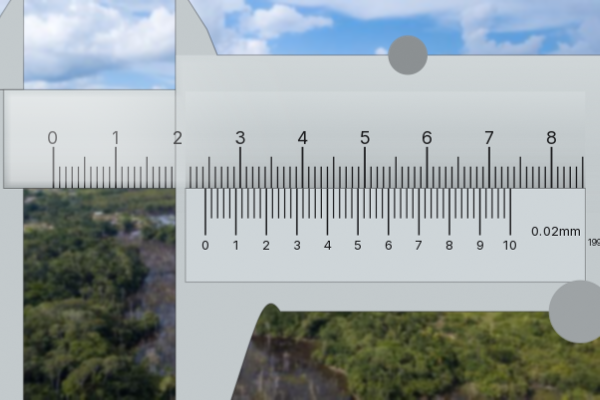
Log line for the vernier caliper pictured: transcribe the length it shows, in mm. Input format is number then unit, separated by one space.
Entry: 24.4 mm
